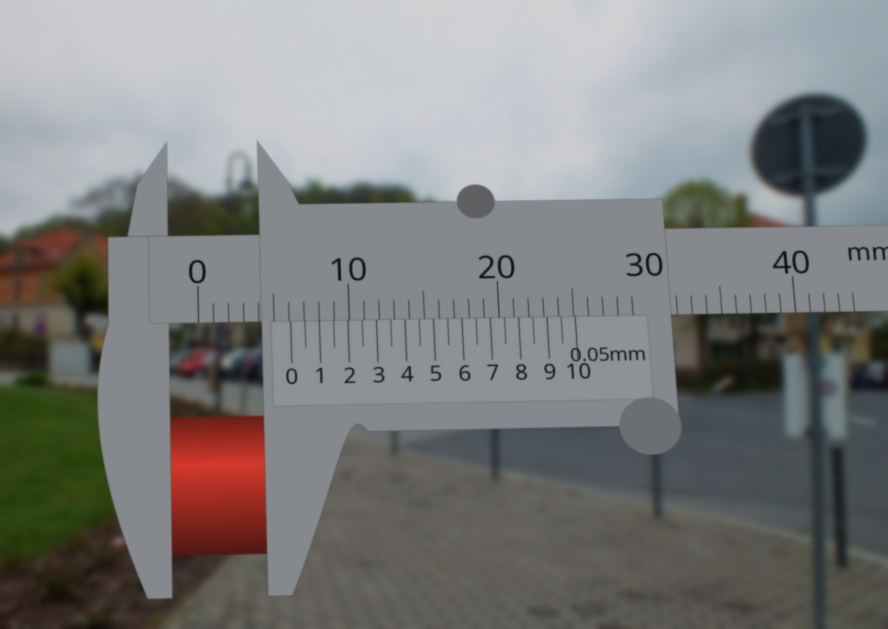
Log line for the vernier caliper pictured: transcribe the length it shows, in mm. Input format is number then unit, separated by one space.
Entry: 6.1 mm
